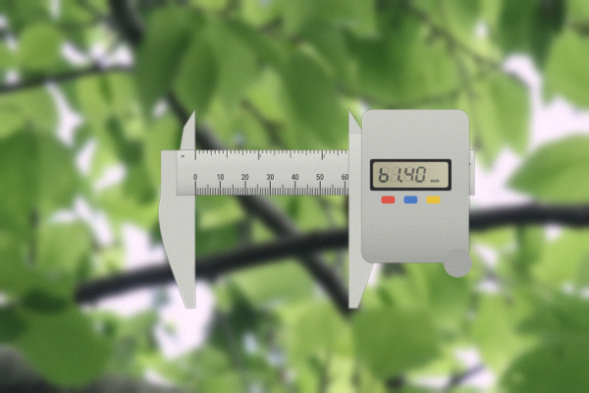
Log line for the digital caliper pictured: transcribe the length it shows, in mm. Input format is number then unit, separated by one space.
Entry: 61.40 mm
